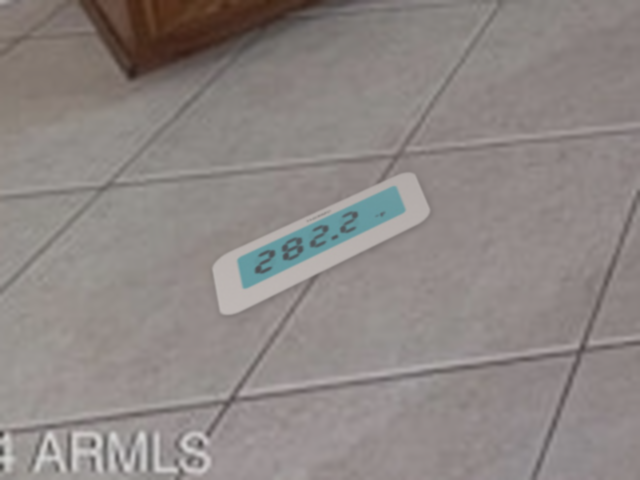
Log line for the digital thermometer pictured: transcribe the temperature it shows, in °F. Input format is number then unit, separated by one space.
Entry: 282.2 °F
